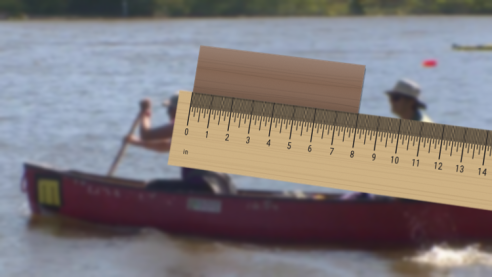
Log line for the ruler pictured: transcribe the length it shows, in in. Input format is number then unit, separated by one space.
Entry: 8 in
